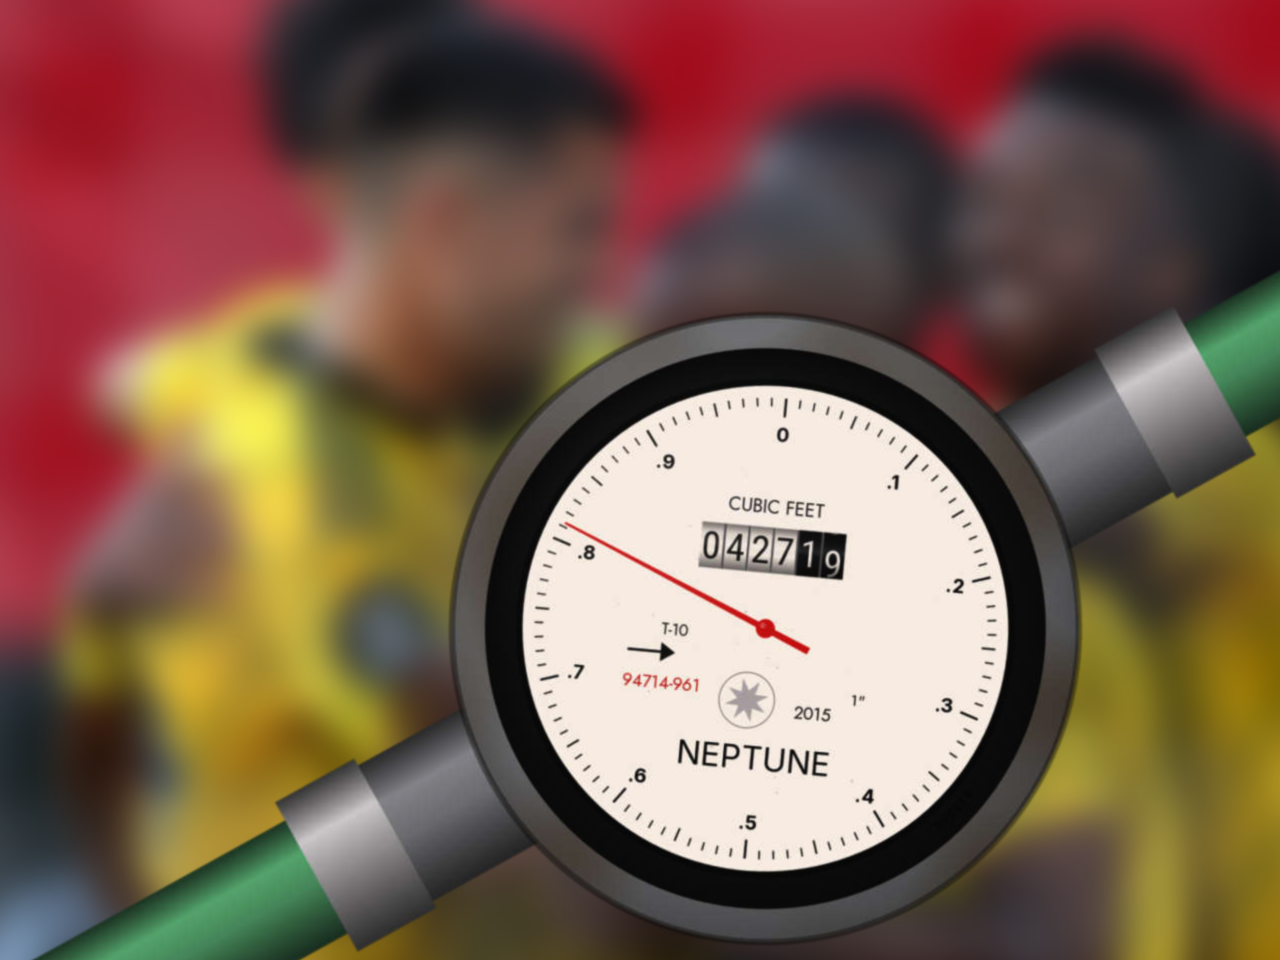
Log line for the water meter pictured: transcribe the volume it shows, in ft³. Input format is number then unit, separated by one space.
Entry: 42718.81 ft³
